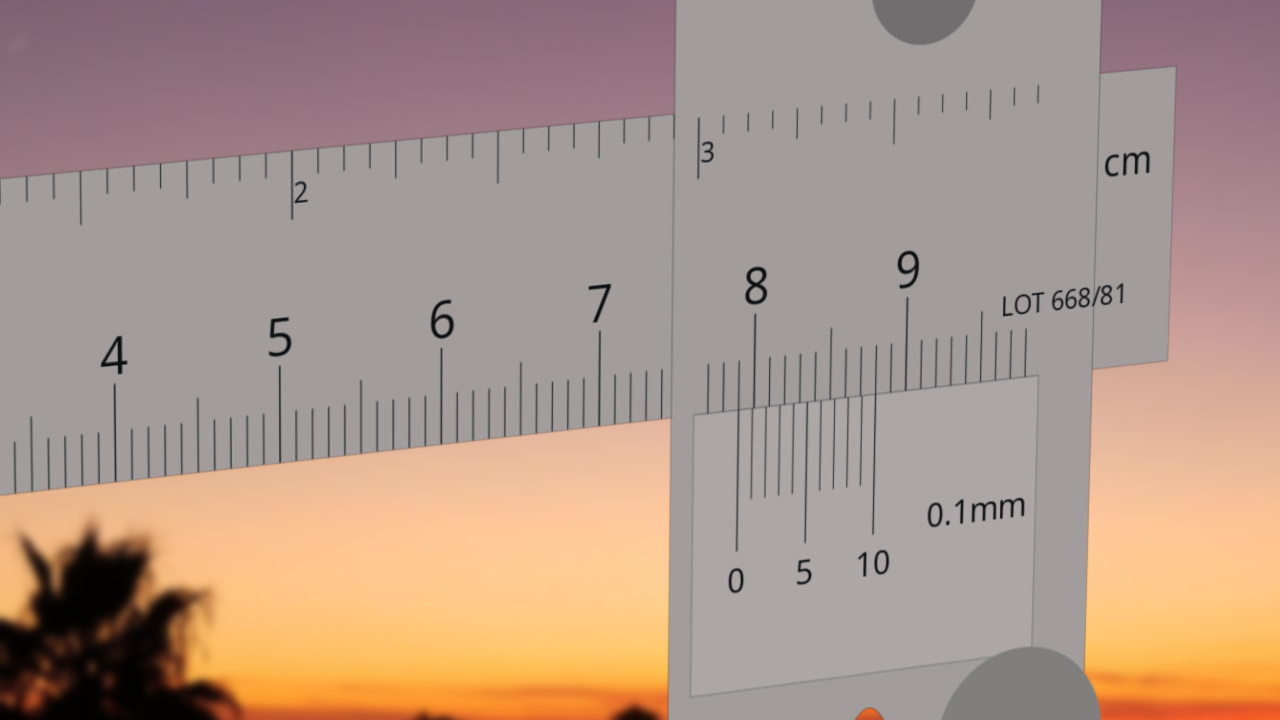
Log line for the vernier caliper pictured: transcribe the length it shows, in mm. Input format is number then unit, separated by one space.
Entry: 79.0 mm
